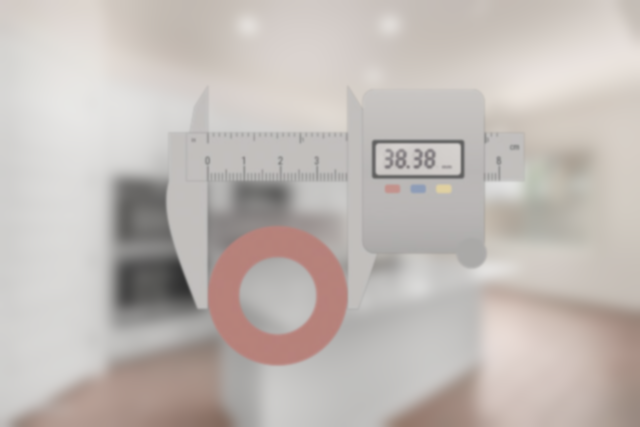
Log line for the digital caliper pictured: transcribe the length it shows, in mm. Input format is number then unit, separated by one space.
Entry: 38.38 mm
